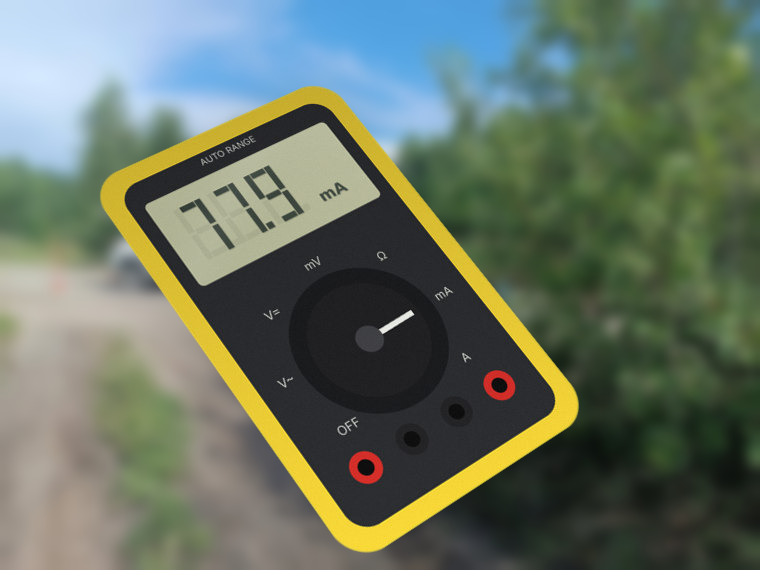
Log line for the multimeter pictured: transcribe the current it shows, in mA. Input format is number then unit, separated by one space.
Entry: 77.9 mA
